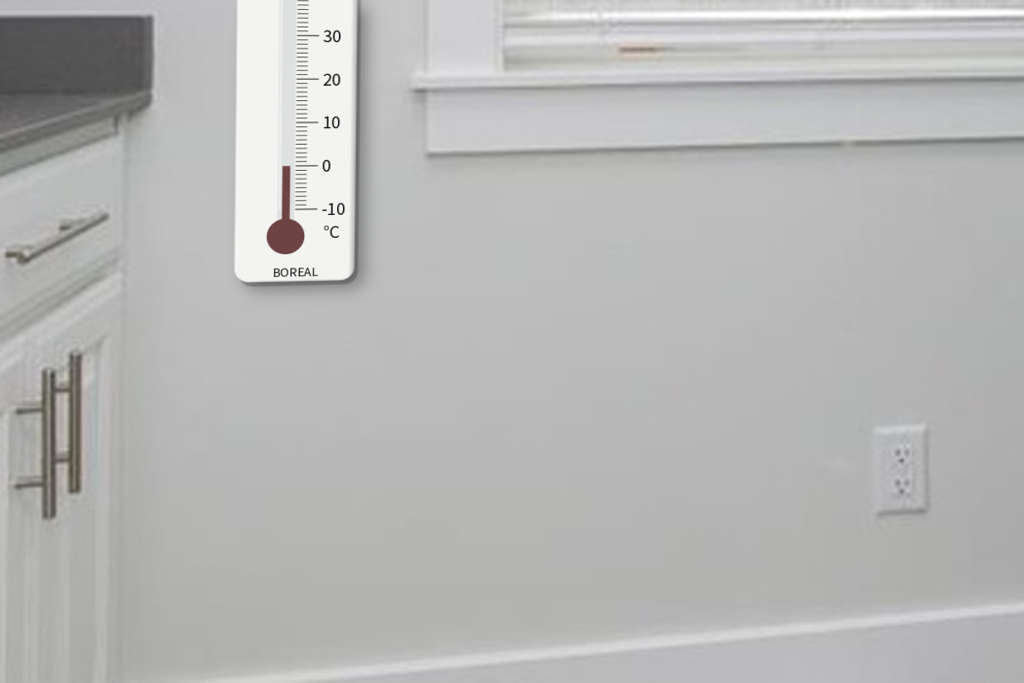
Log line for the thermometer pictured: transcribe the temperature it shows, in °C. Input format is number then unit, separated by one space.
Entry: 0 °C
